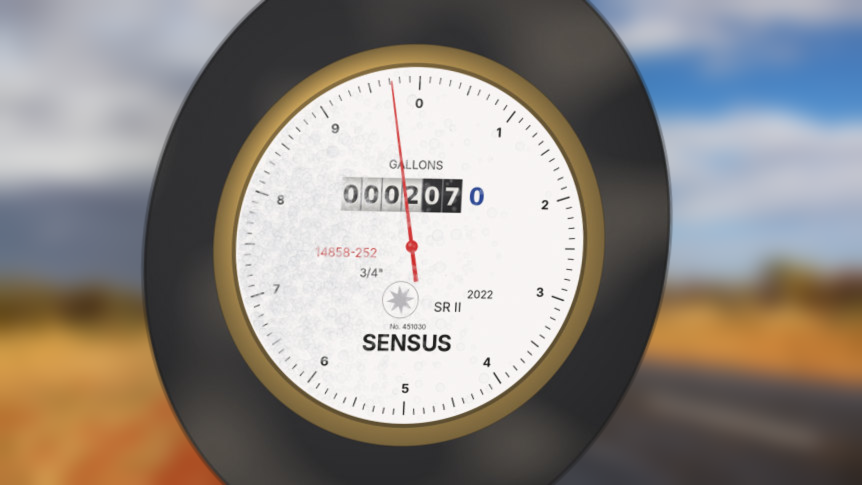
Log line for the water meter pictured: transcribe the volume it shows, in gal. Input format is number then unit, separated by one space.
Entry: 2069.7 gal
